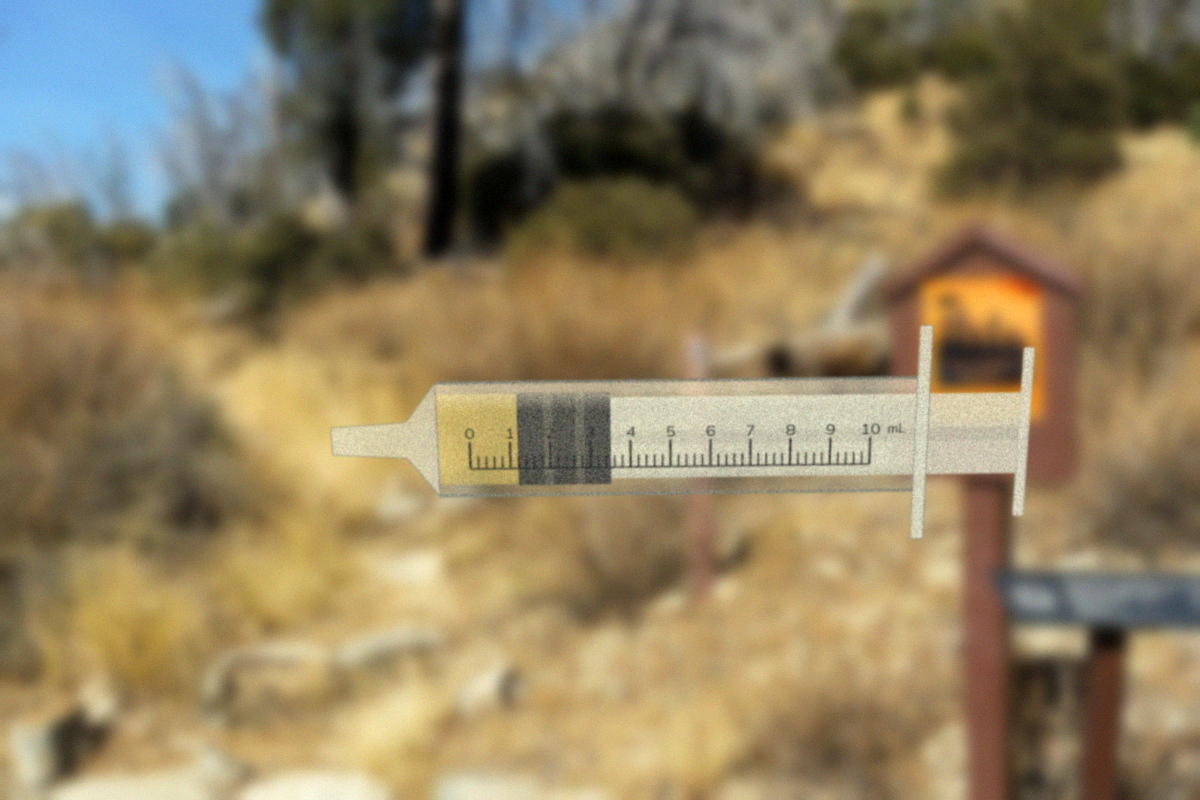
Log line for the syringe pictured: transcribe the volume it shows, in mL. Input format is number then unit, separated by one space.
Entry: 1.2 mL
